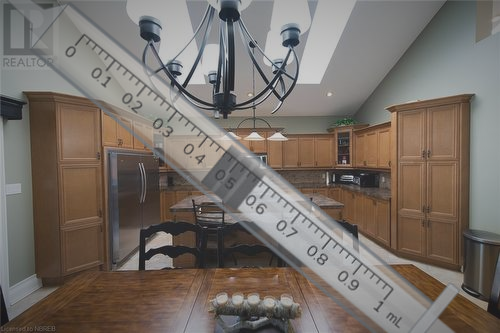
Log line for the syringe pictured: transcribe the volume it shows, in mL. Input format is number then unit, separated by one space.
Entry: 0.46 mL
